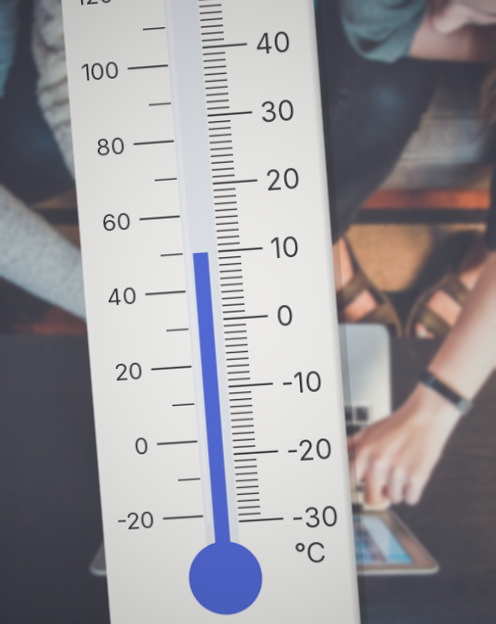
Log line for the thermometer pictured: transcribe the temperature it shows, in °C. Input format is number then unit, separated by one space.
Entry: 10 °C
